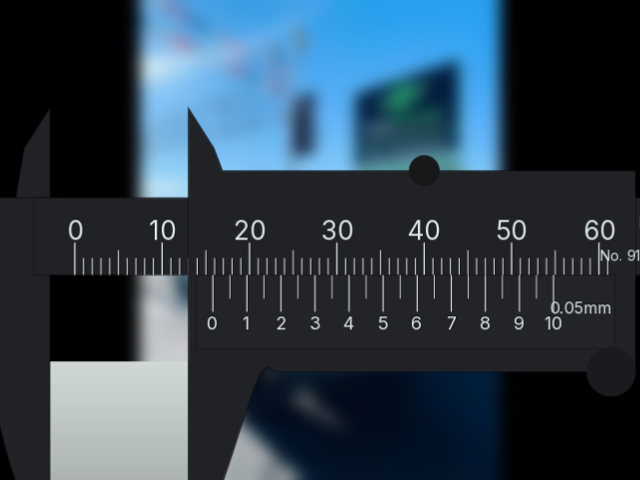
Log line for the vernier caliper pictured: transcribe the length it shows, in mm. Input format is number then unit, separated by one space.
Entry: 15.8 mm
